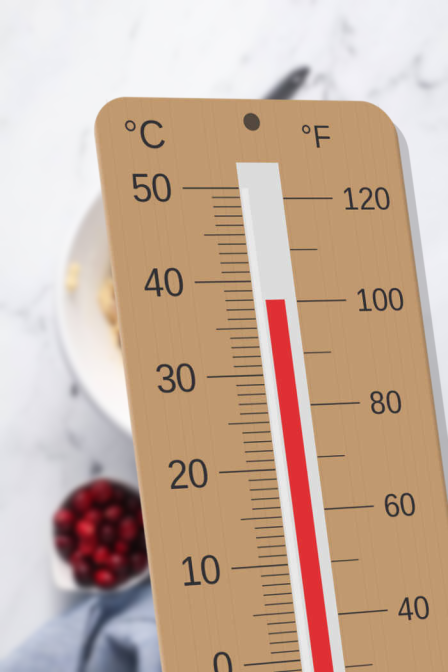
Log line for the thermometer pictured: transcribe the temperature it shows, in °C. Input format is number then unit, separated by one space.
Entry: 38 °C
